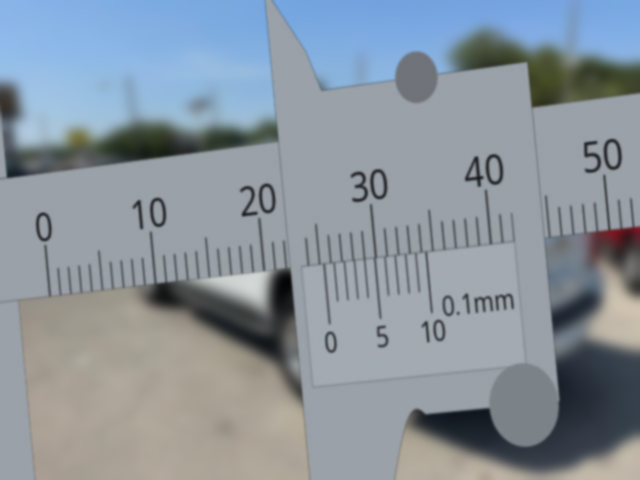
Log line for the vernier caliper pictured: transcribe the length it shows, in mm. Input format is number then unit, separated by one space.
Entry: 25.4 mm
